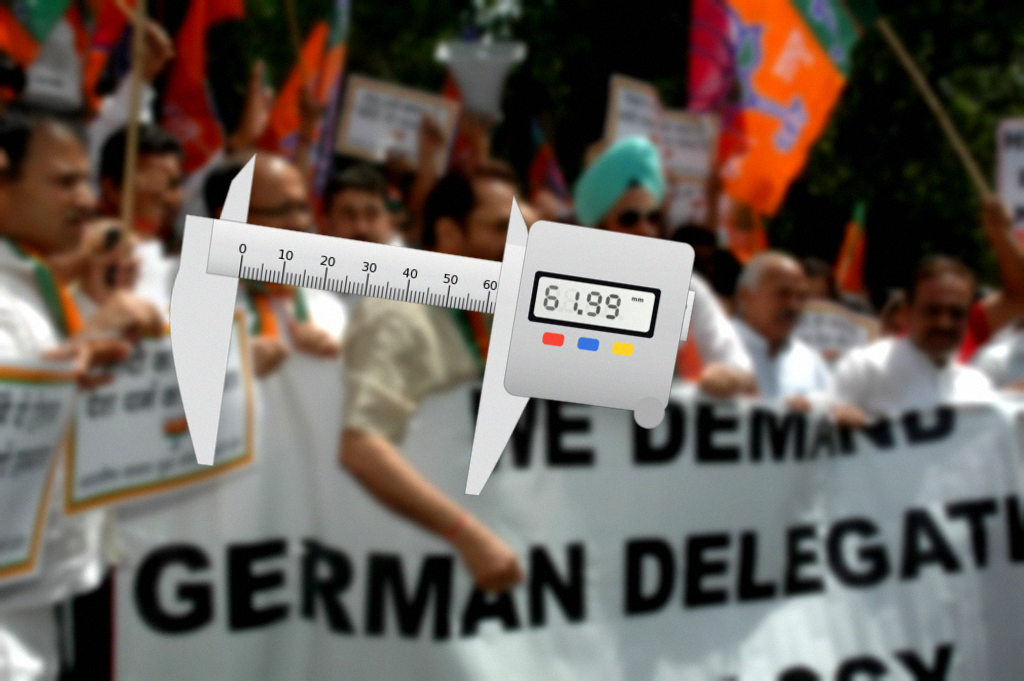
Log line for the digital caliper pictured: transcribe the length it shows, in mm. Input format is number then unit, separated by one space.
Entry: 61.99 mm
